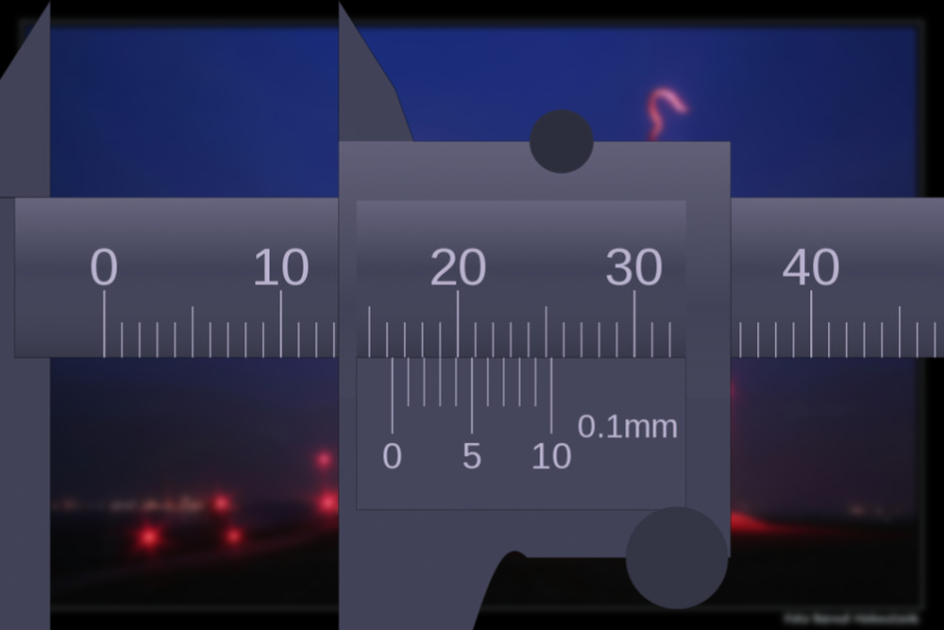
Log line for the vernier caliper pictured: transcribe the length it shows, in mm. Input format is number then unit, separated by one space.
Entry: 16.3 mm
